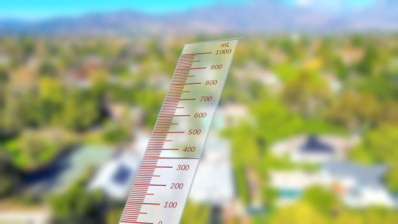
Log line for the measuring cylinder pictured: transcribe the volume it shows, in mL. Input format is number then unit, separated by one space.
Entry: 350 mL
